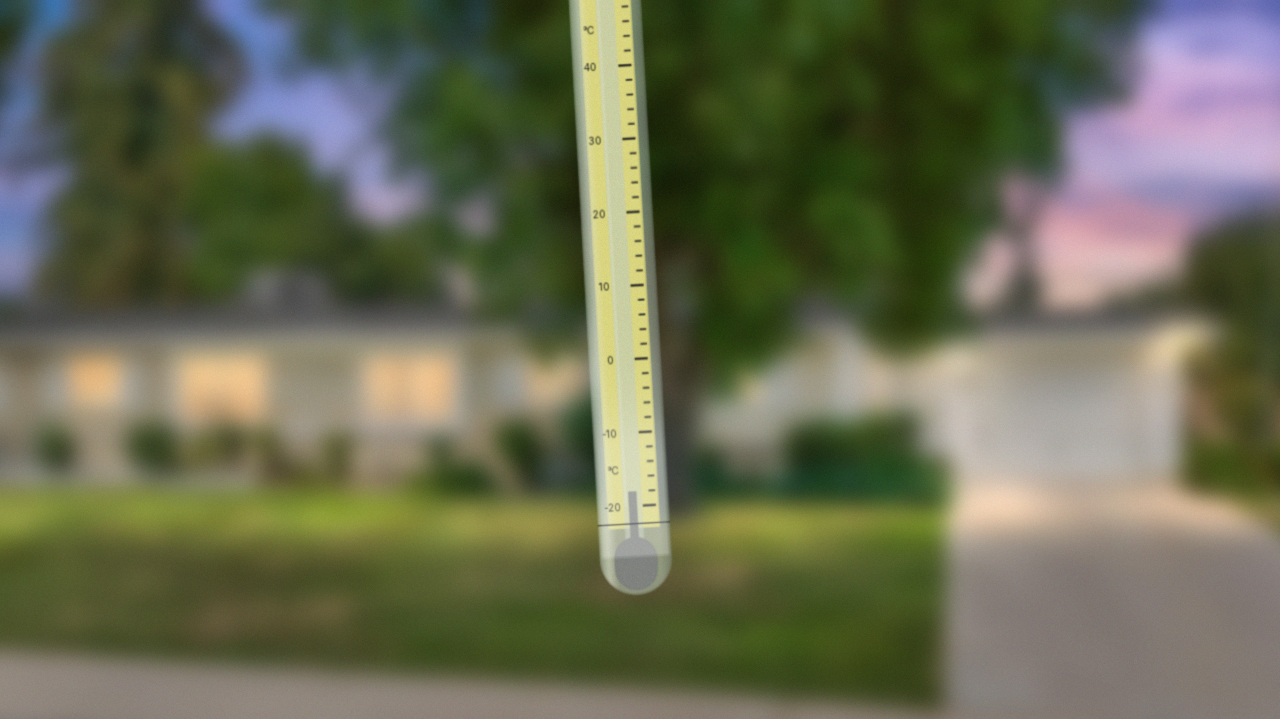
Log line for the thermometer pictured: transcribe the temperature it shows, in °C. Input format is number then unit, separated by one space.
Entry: -18 °C
